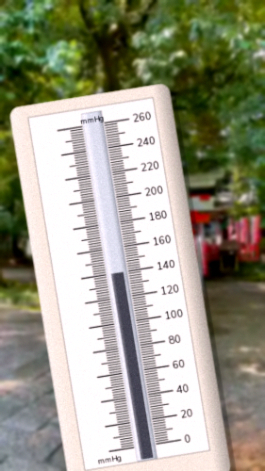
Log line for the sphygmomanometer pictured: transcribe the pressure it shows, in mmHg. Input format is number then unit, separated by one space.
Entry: 140 mmHg
